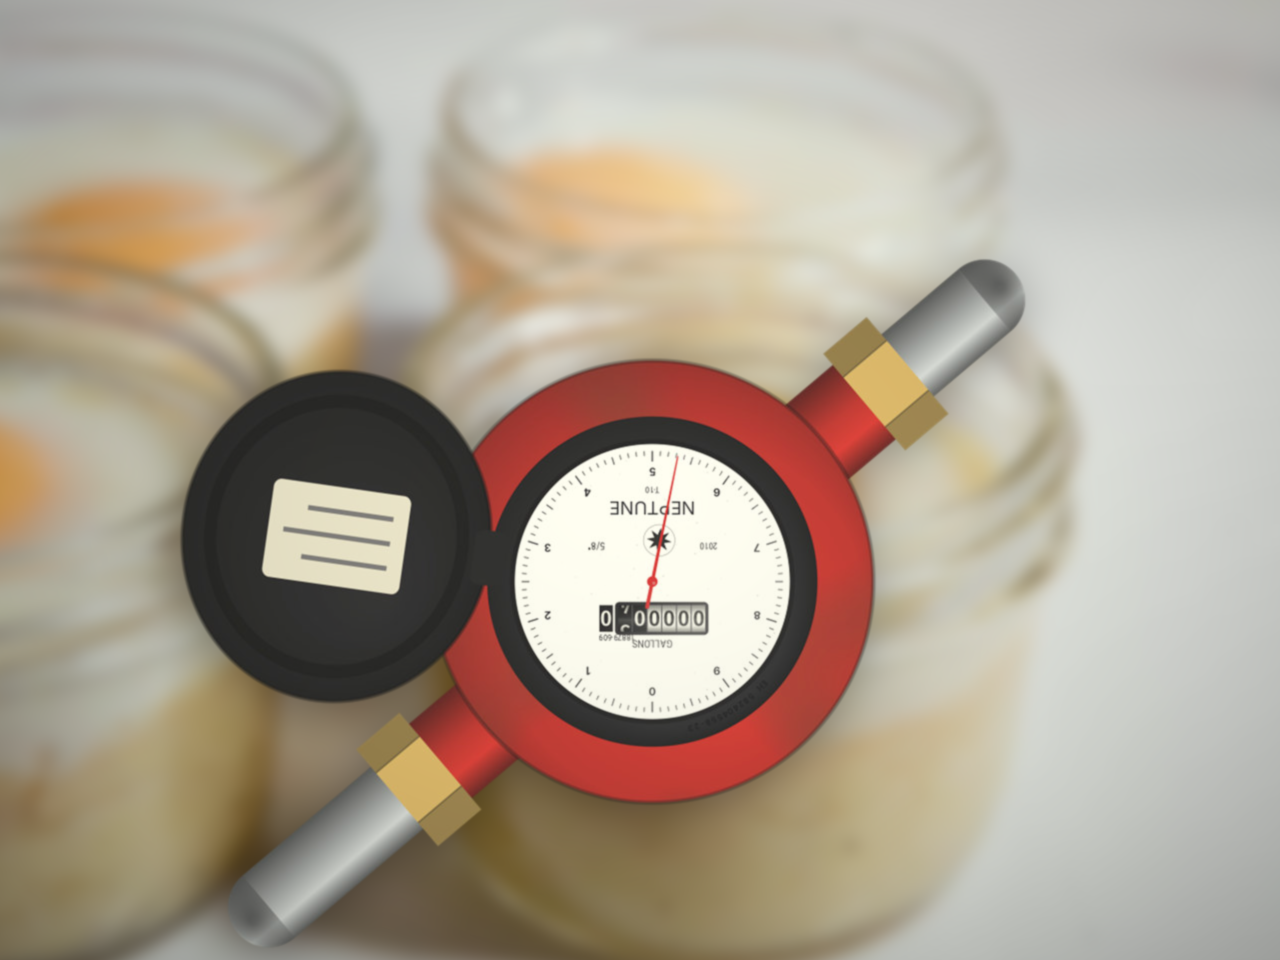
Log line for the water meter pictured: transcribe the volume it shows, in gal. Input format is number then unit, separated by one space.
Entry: 35.3 gal
